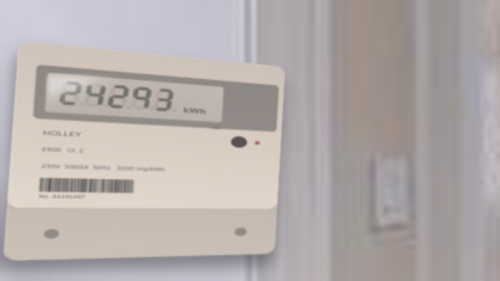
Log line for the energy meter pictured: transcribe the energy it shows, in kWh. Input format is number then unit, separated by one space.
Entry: 24293 kWh
